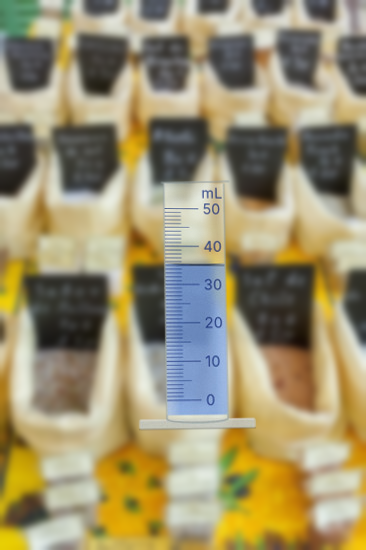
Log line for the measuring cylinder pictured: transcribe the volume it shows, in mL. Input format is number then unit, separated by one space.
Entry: 35 mL
